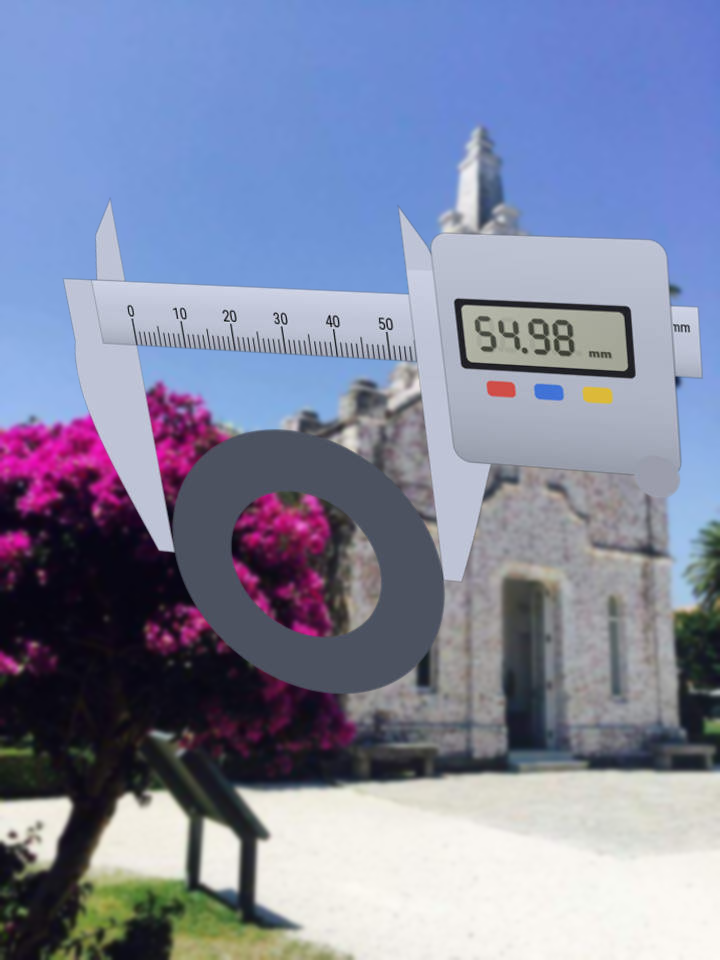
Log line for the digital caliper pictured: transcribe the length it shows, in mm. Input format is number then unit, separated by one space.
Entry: 54.98 mm
